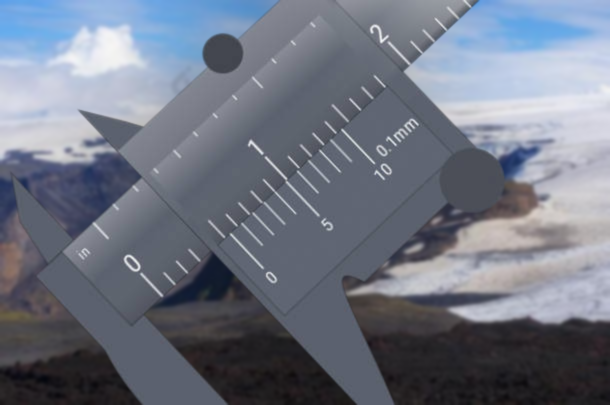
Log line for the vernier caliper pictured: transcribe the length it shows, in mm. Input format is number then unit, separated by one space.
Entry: 5.4 mm
